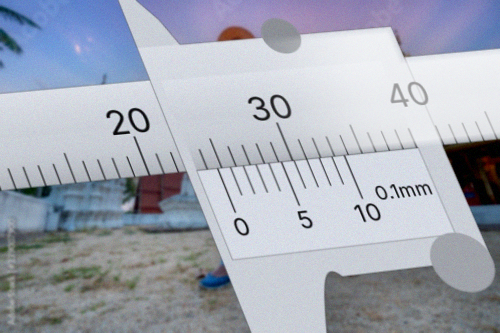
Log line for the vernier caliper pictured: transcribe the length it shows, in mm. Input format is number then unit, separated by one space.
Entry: 24.7 mm
